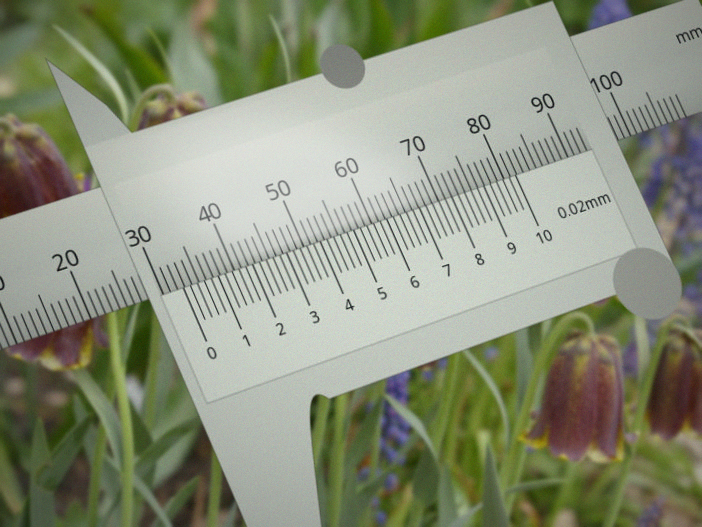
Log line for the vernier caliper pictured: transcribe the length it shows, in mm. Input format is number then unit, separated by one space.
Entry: 32.8 mm
